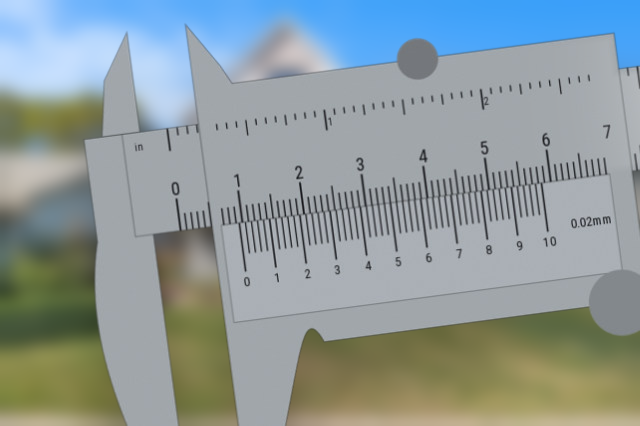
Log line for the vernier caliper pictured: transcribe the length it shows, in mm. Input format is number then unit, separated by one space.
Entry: 9.5 mm
